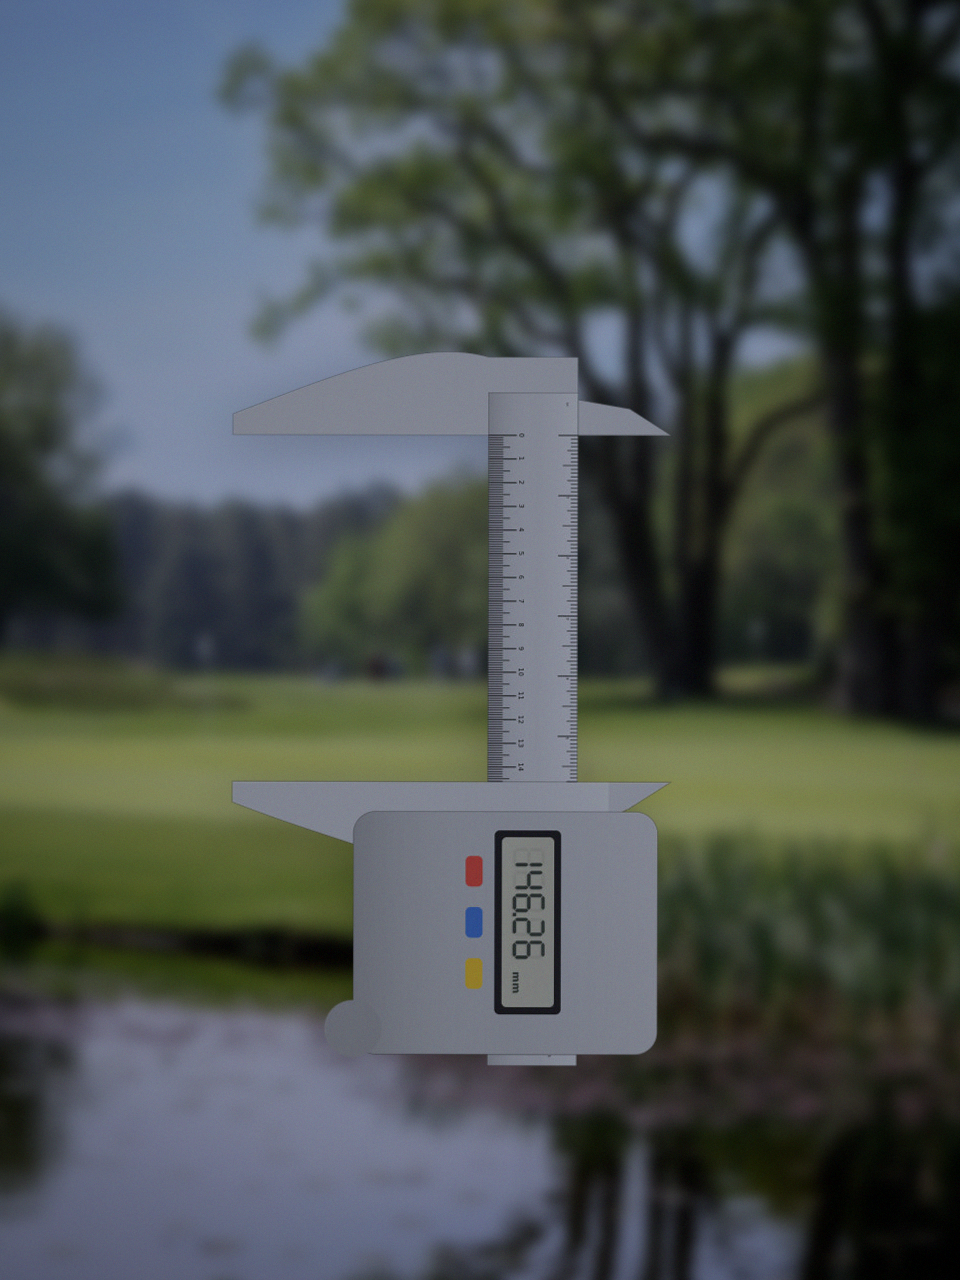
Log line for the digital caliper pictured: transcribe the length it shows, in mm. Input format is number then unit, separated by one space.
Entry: 146.26 mm
